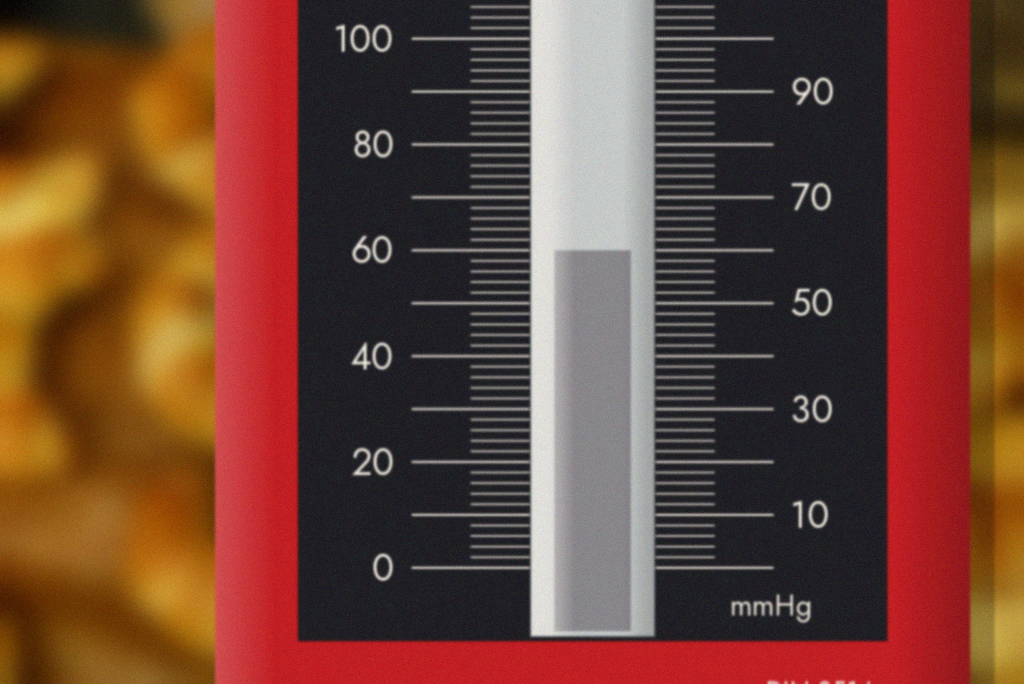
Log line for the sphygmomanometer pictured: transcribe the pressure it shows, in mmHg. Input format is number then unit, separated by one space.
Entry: 60 mmHg
